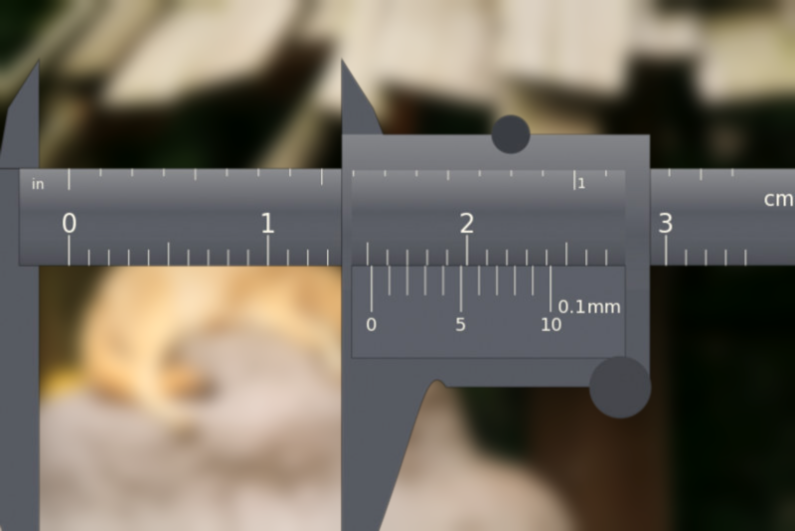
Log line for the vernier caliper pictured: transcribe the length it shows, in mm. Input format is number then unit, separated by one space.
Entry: 15.2 mm
